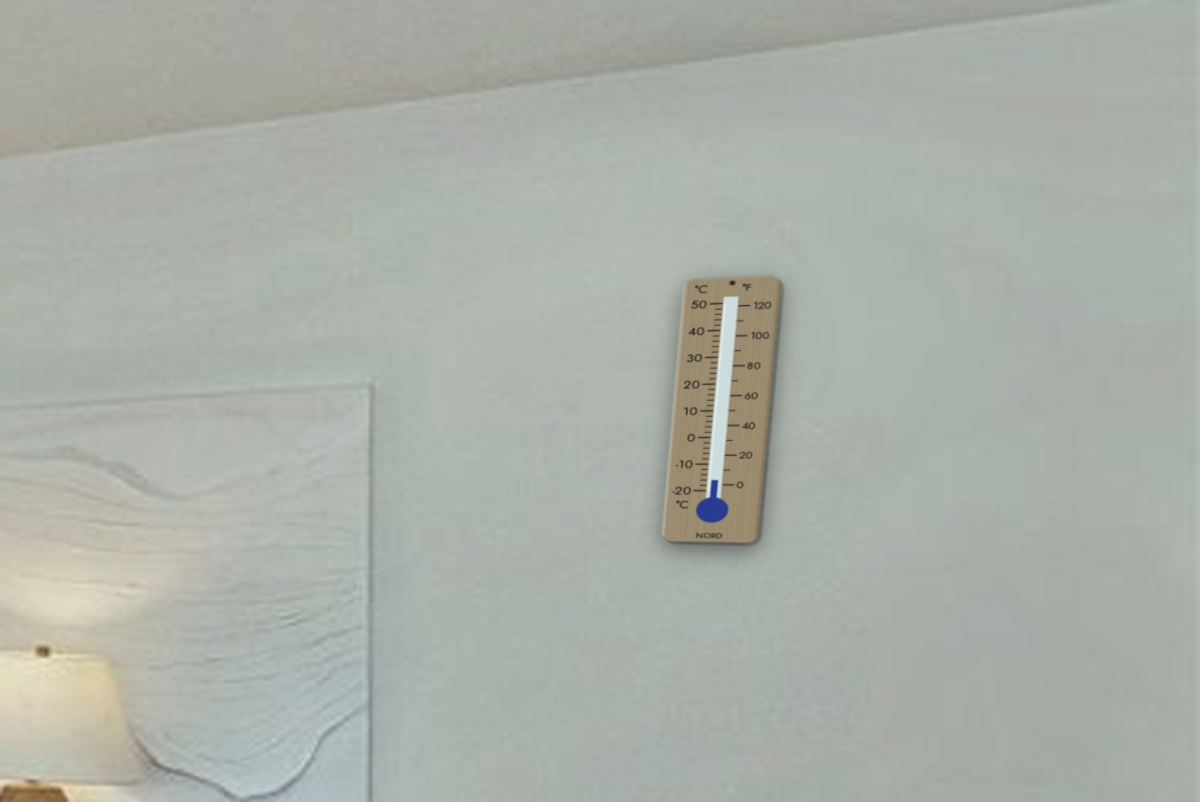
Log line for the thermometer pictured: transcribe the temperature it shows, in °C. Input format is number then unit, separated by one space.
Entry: -16 °C
